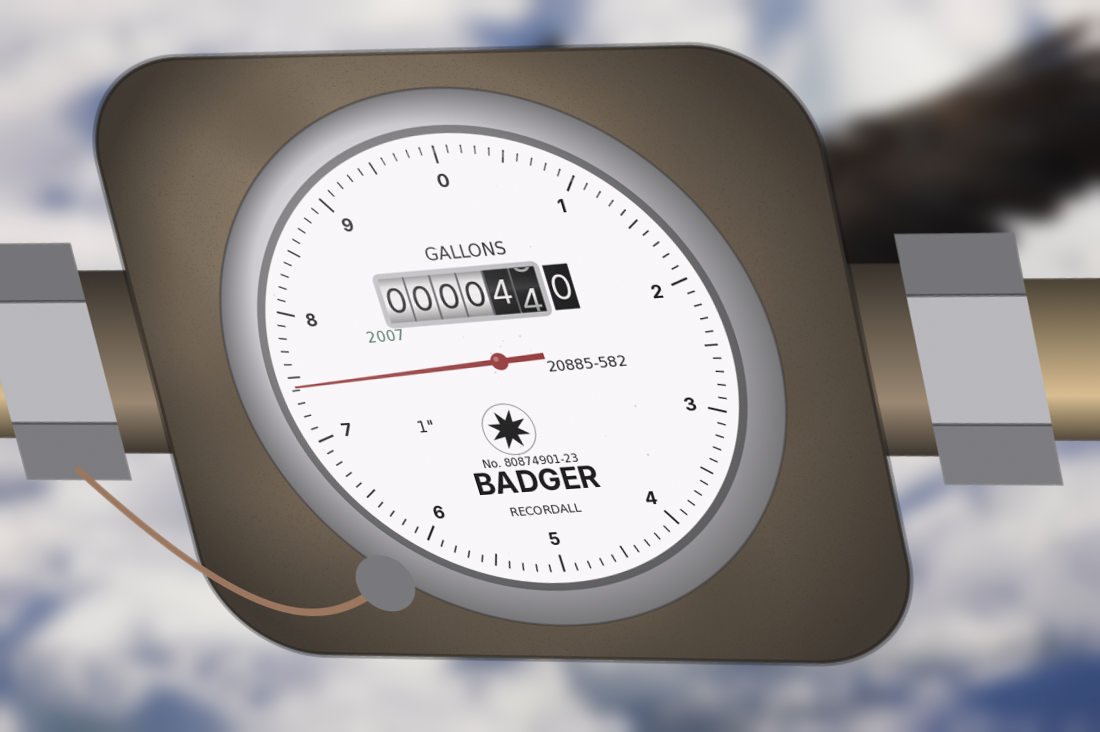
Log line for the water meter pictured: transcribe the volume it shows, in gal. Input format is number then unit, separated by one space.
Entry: 437.4 gal
